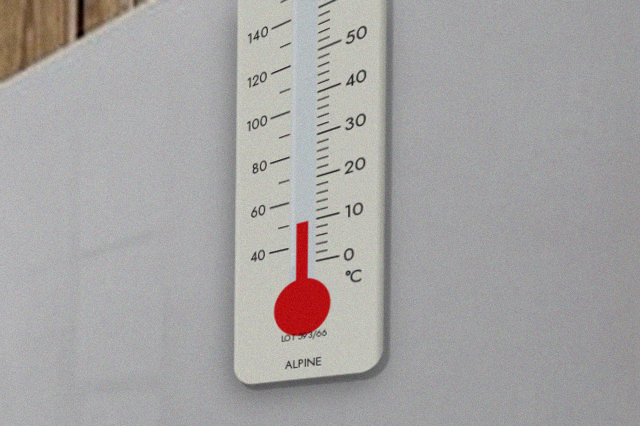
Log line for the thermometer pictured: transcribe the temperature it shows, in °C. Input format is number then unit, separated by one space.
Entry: 10 °C
